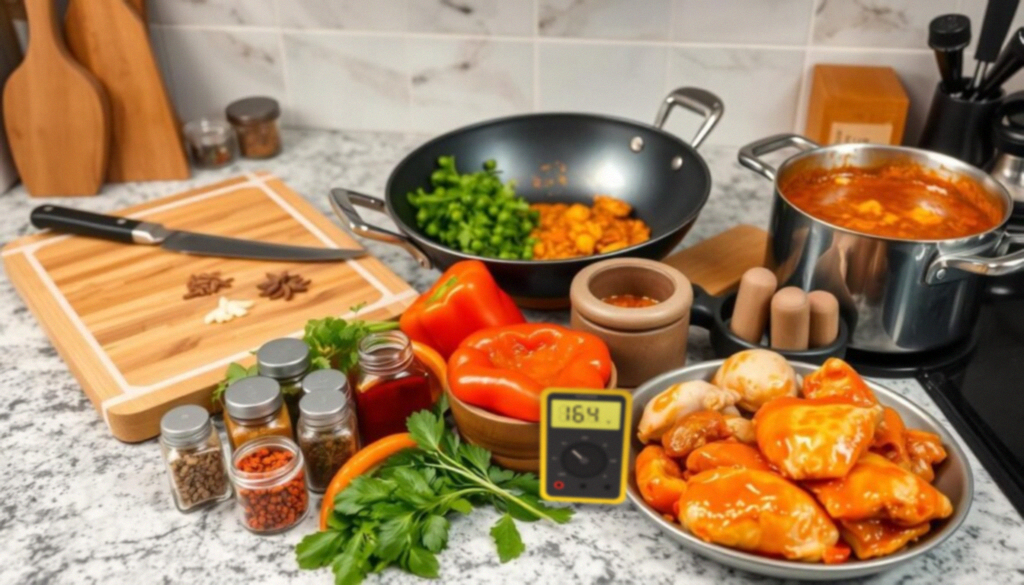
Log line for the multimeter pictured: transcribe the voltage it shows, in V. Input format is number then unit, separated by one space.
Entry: 164 V
